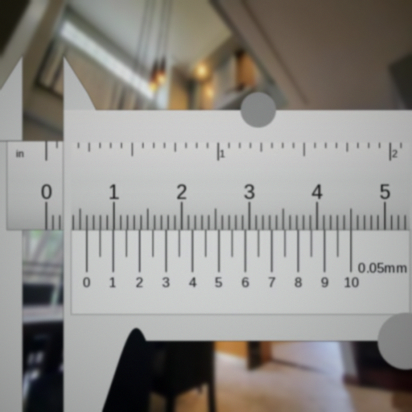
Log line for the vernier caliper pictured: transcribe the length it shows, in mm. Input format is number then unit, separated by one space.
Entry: 6.0 mm
